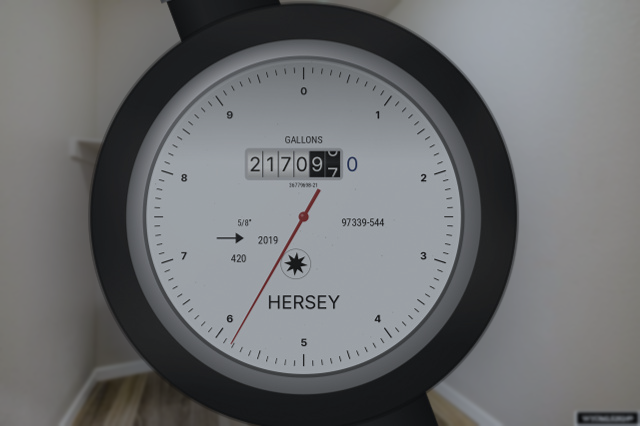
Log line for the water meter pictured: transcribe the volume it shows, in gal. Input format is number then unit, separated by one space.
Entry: 2170965.8 gal
